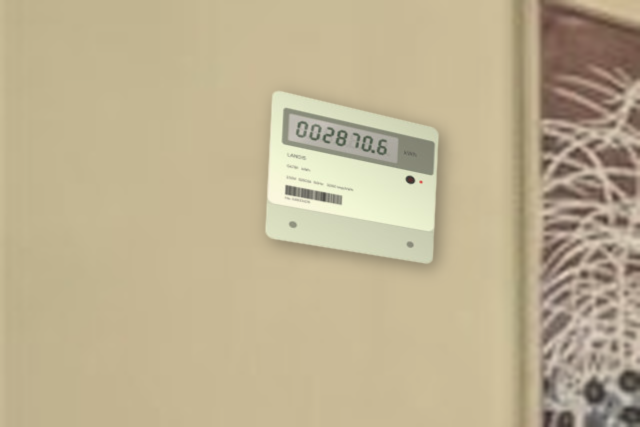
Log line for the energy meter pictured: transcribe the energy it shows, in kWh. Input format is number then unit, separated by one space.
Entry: 2870.6 kWh
